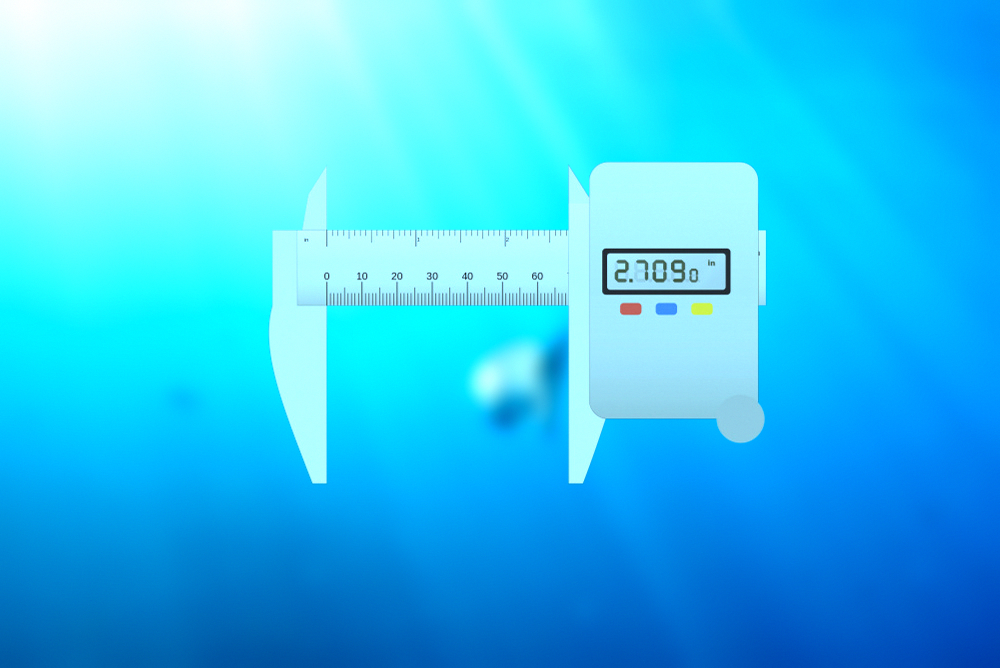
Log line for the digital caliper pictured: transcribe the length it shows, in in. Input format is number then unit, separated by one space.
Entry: 2.7090 in
